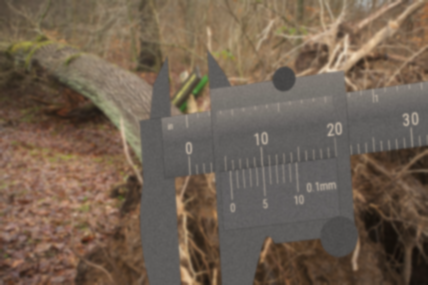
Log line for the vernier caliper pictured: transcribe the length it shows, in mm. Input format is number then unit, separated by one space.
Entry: 5.6 mm
